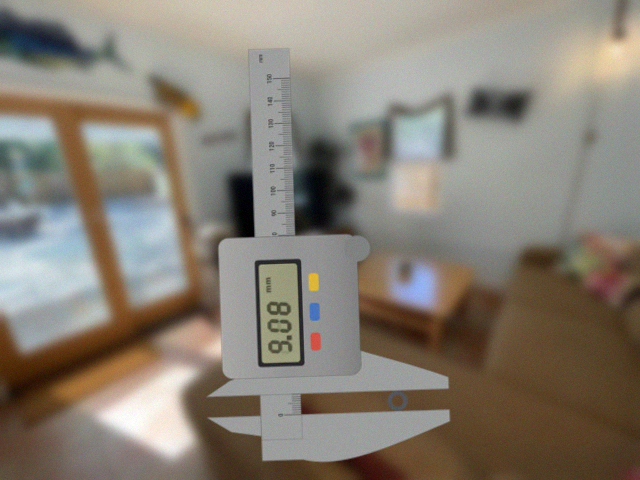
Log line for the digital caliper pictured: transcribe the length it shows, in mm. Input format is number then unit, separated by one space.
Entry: 9.08 mm
